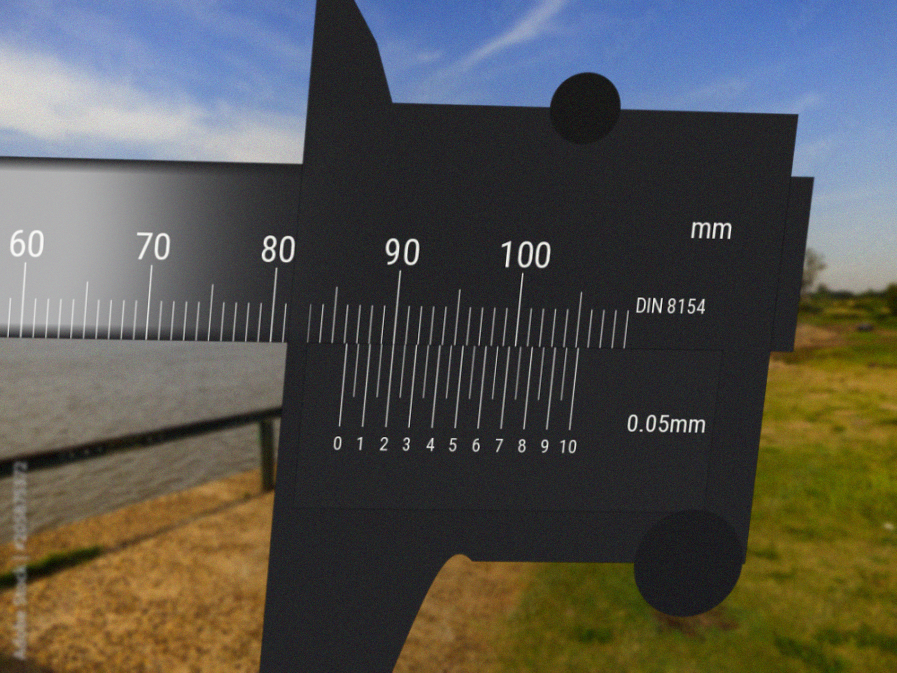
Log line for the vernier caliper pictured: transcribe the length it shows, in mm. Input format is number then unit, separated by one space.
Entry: 86.2 mm
